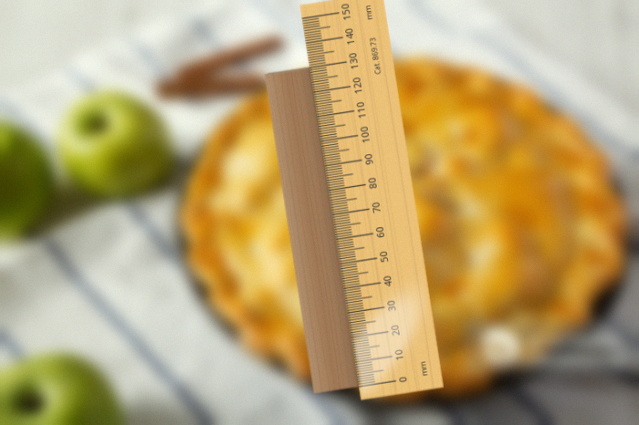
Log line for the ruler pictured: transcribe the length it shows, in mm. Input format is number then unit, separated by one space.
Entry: 130 mm
